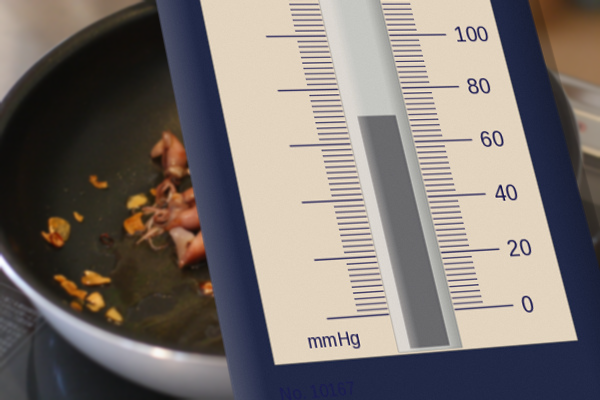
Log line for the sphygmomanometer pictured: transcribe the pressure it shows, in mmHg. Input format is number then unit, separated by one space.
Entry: 70 mmHg
